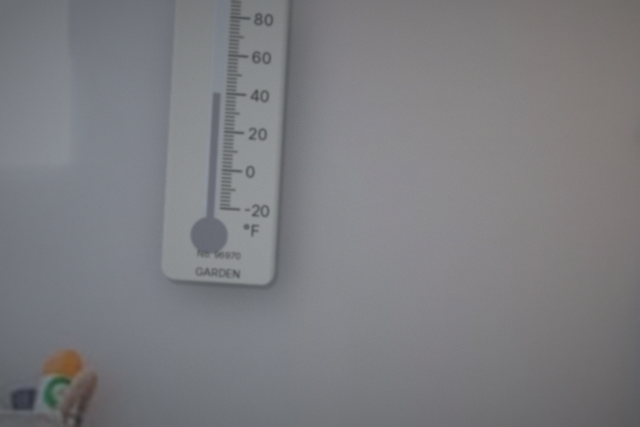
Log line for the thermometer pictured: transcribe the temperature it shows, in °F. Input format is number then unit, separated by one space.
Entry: 40 °F
